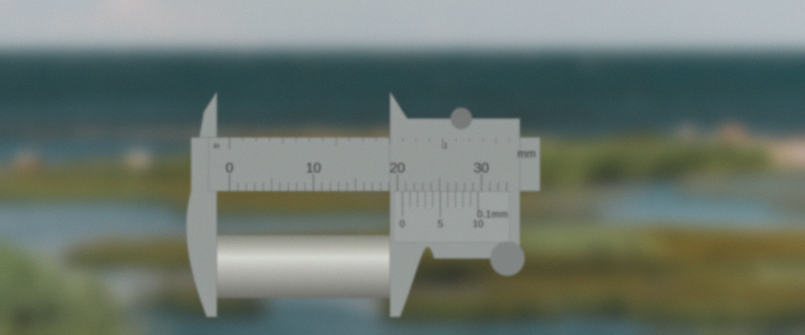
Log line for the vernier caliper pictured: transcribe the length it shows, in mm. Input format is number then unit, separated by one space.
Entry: 20.6 mm
